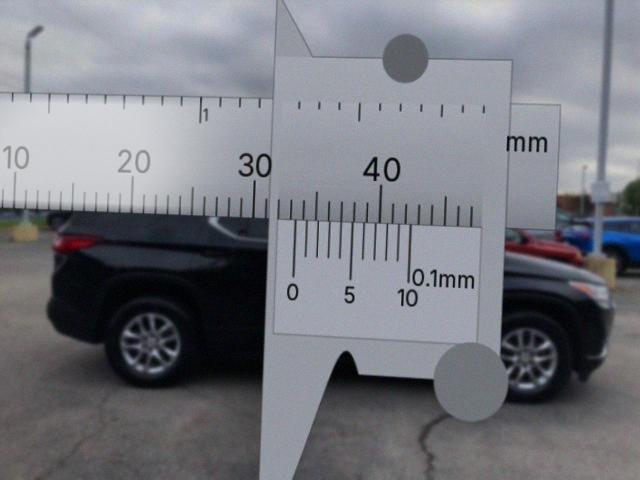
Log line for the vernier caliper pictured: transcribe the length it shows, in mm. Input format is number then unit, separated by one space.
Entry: 33.4 mm
